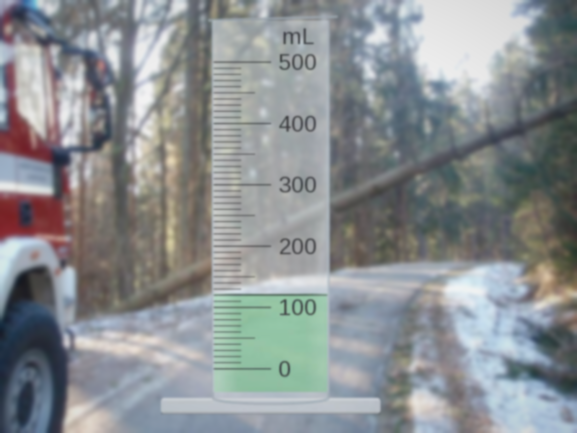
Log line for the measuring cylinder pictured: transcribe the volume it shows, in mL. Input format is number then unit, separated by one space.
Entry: 120 mL
